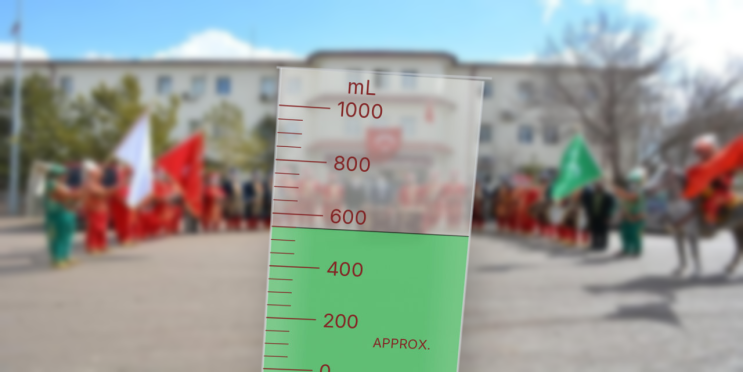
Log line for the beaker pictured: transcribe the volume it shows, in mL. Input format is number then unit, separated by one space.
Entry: 550 mL
